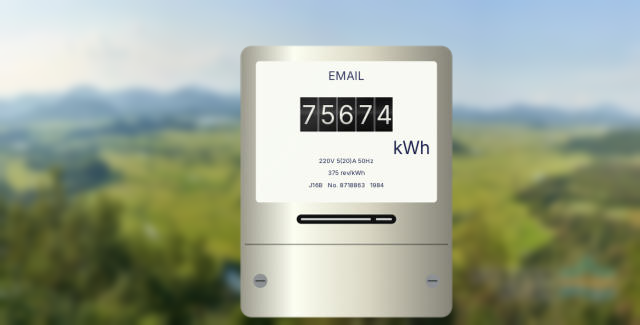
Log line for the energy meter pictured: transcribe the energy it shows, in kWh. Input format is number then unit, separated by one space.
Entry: 75674 kWh
